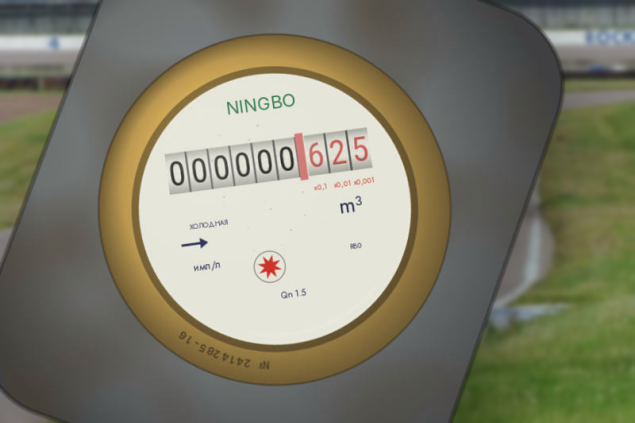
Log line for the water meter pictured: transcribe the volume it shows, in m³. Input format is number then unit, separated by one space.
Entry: 0.625 m³
